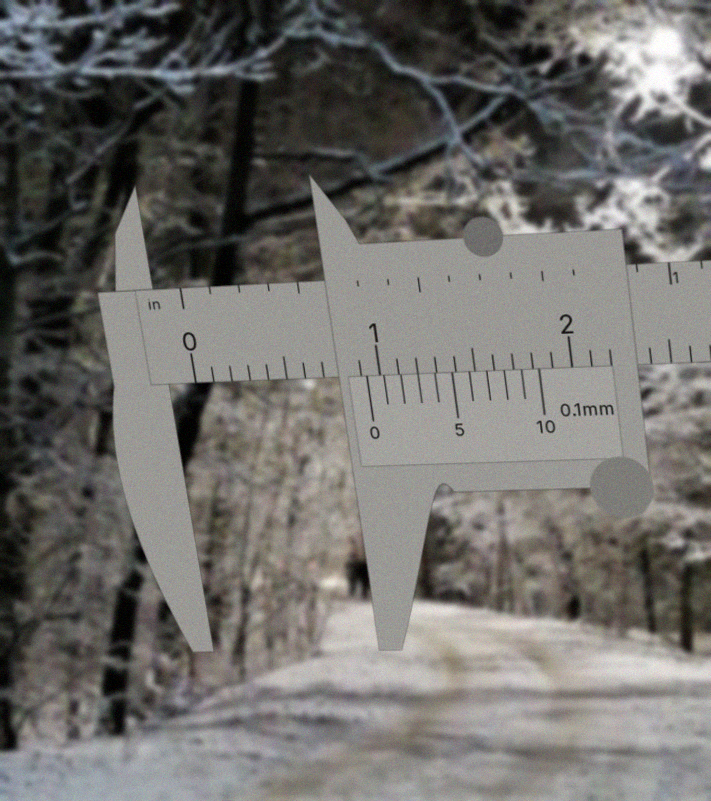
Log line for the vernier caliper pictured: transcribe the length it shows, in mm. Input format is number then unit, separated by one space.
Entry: 9.3 mm
